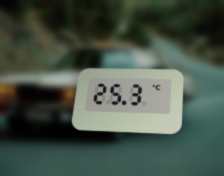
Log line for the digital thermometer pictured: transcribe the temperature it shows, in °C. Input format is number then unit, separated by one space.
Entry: 25.3 °C
